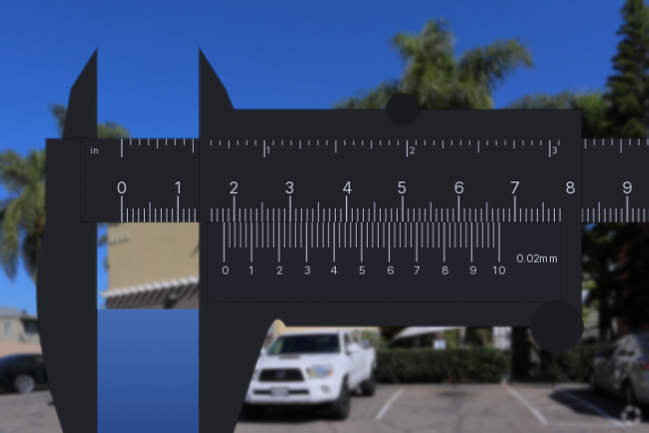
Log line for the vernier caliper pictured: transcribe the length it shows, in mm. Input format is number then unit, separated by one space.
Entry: 18.2 mm
